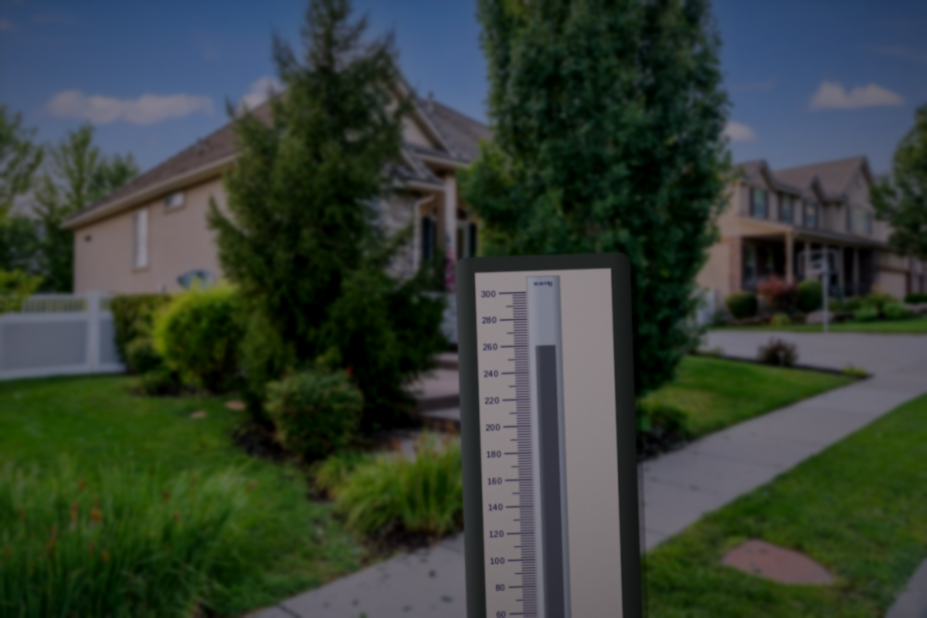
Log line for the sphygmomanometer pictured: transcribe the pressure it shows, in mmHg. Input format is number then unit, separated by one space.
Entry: 260 mmHg
